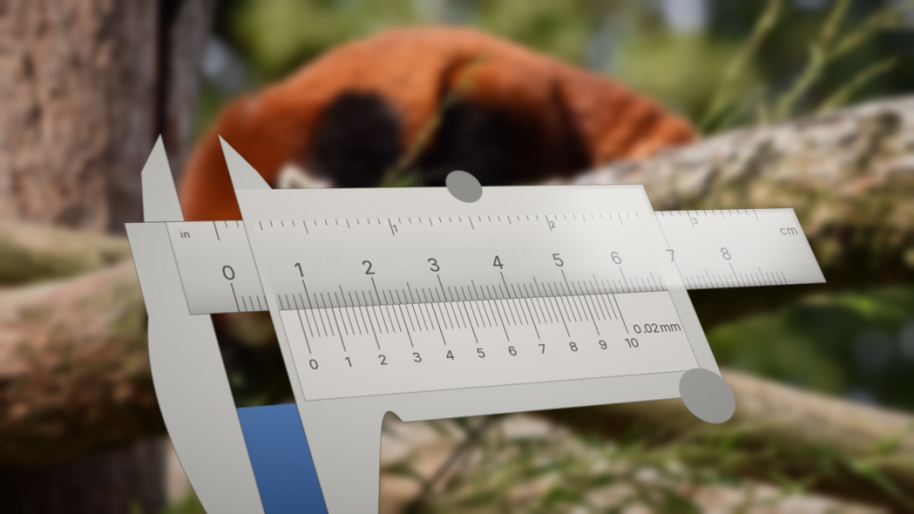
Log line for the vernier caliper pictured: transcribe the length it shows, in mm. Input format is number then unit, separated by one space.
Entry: 8.0 mm
